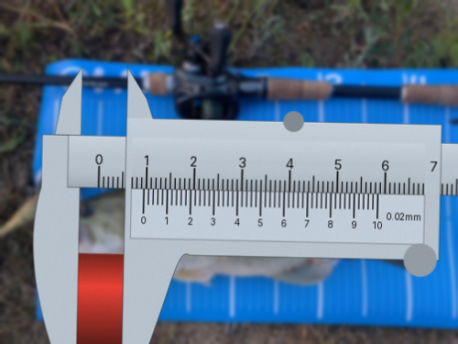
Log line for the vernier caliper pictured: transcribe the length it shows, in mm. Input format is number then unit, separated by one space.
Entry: 9.5 mm
